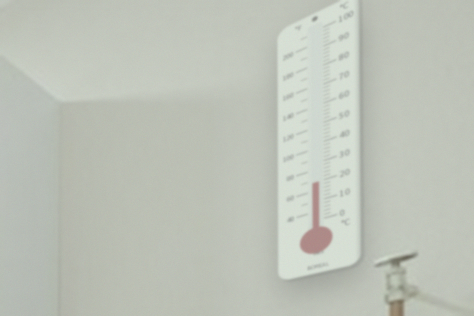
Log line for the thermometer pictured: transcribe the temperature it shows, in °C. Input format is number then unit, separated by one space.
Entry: 20 °C
